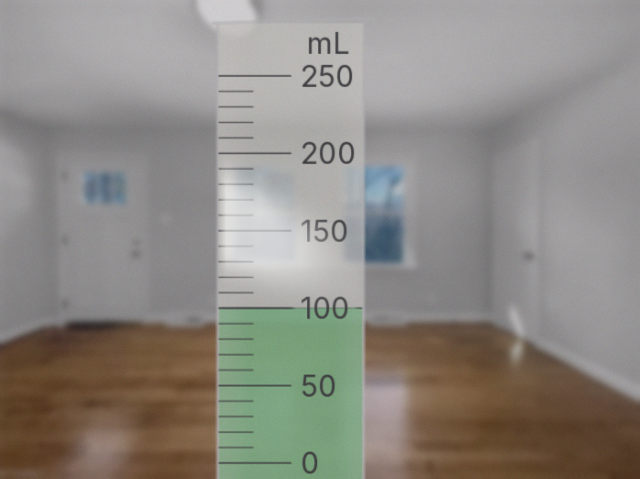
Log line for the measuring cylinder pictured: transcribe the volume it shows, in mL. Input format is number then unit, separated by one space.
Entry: 100 mL
